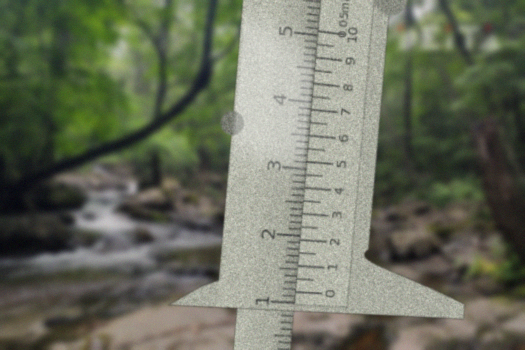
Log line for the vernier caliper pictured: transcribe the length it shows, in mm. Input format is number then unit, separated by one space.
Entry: 11.6 mm
